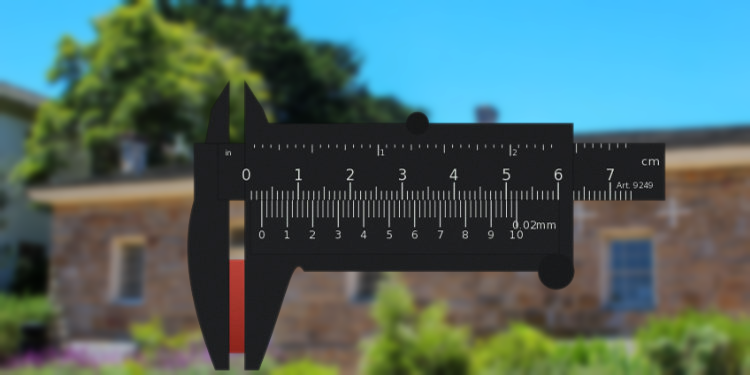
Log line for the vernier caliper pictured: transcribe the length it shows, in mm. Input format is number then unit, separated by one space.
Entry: 3.0 mm
